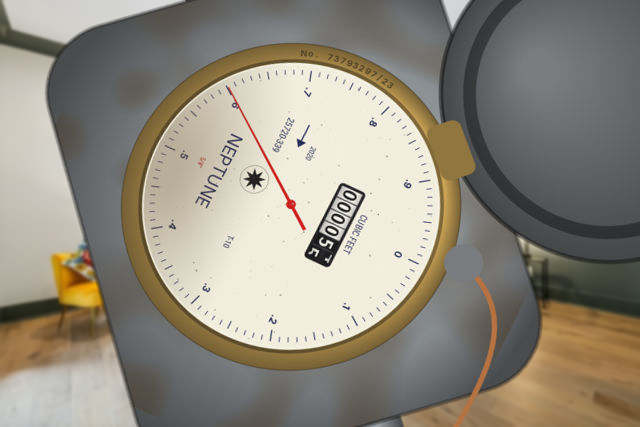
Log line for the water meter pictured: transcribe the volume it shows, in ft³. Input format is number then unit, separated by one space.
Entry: 54.60 ft³
